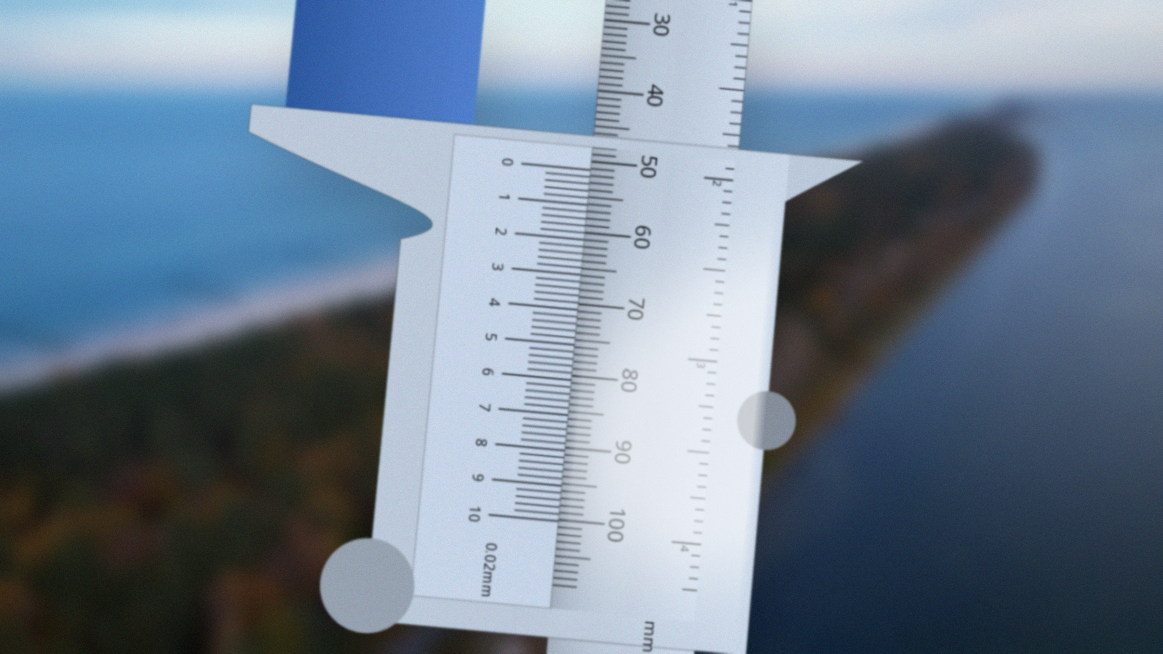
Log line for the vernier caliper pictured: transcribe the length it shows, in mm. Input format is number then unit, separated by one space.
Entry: 51.2 mm
